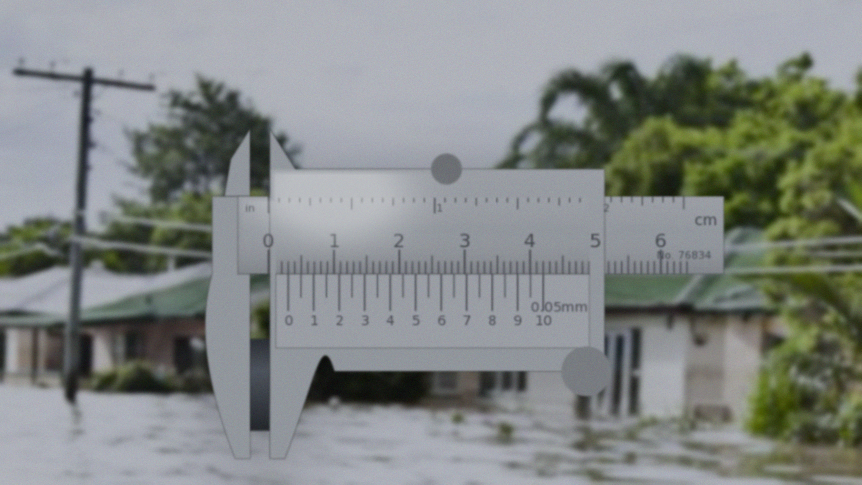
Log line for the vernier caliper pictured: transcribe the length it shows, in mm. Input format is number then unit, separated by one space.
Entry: 3.0 mm
